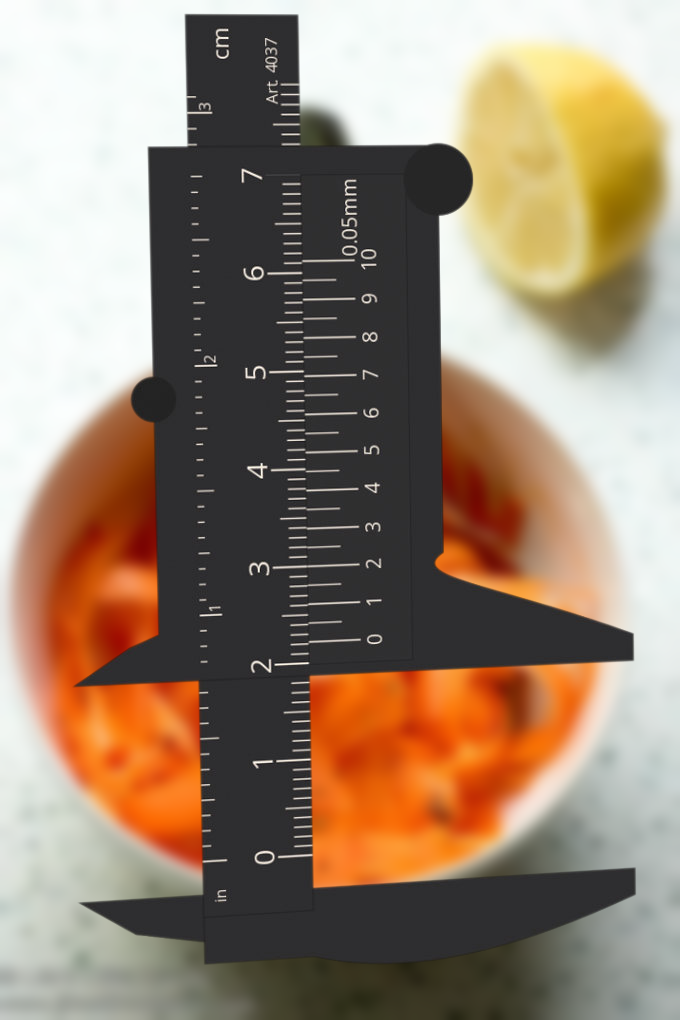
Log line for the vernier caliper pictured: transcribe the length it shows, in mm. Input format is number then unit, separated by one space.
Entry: 22.2 mm
